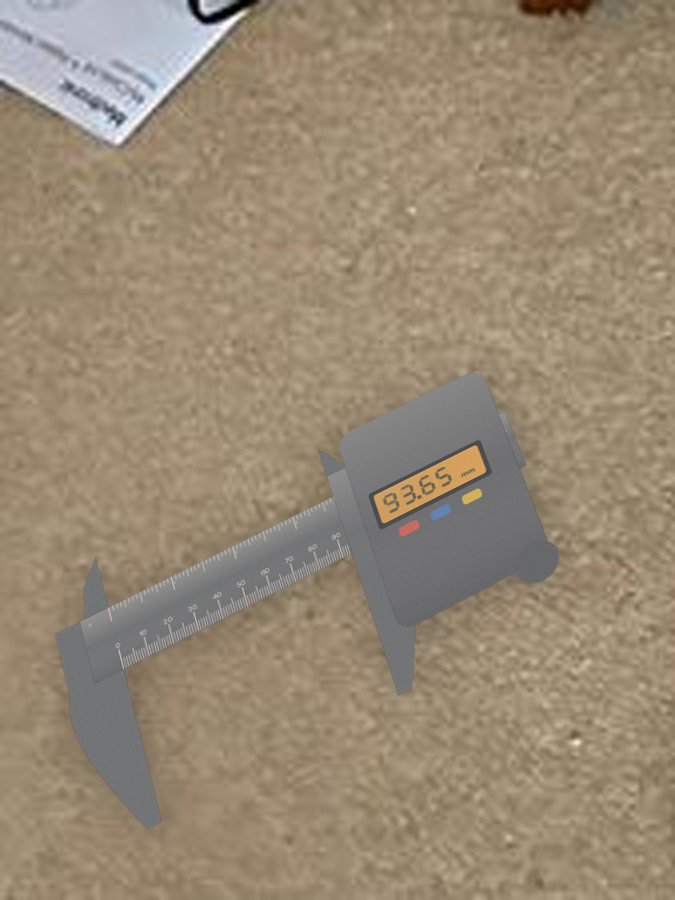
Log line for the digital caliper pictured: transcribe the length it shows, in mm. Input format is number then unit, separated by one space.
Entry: 93.65 mm
